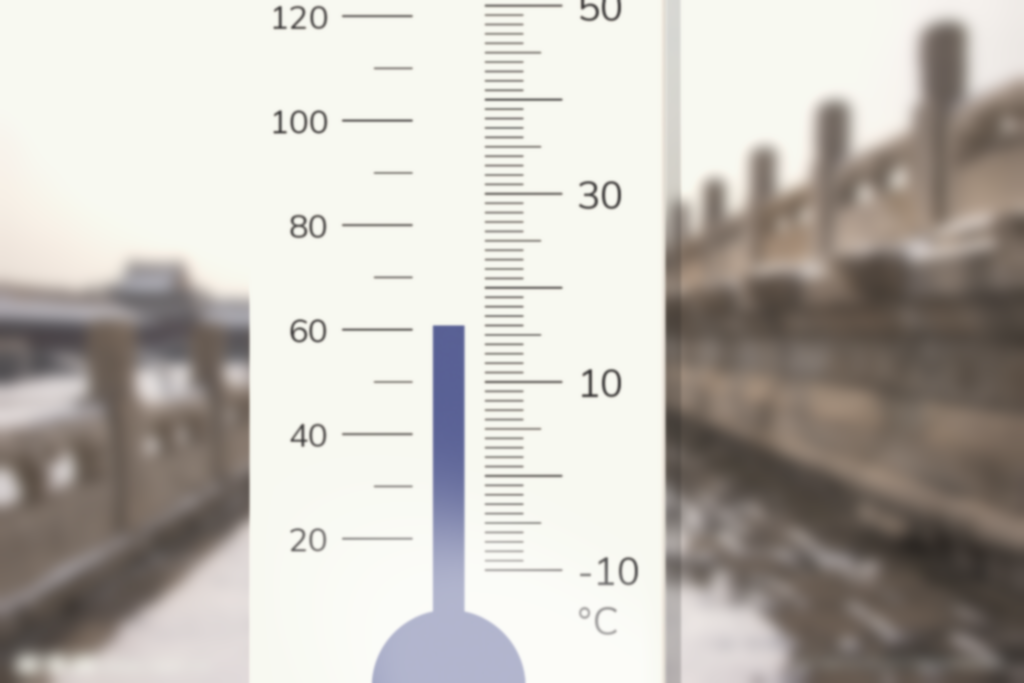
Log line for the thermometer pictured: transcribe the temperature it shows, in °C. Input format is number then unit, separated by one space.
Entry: 16 °C
